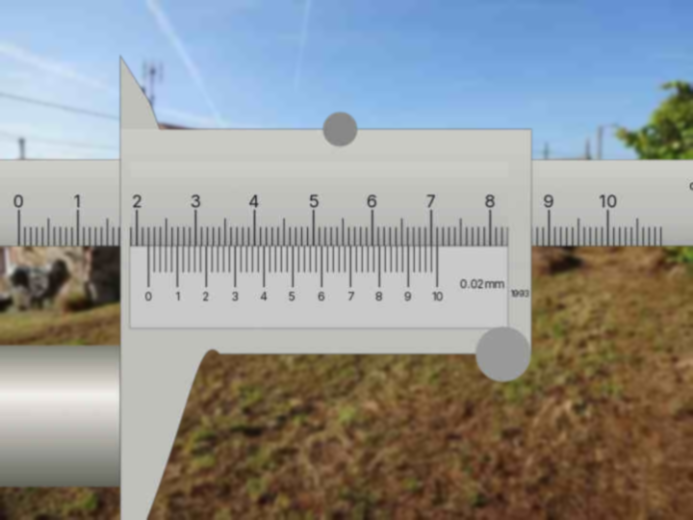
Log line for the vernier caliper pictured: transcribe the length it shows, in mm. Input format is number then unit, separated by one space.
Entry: 22.0 mm
